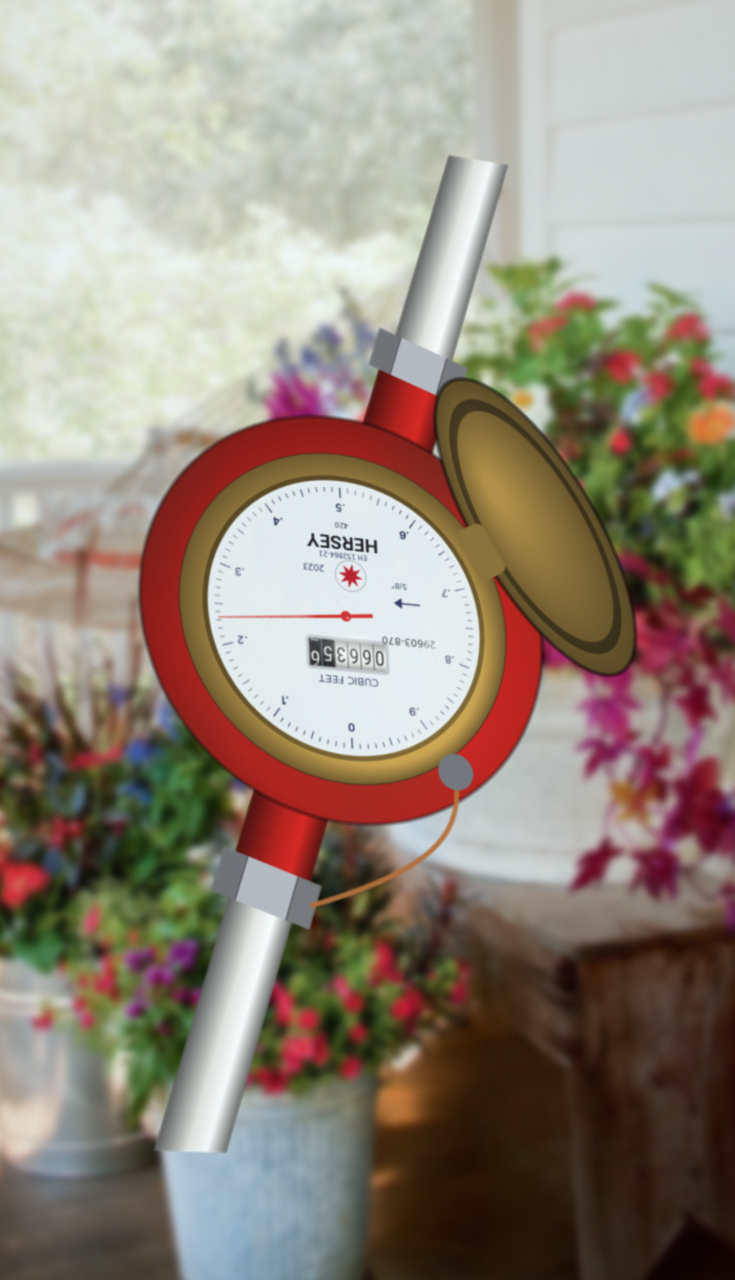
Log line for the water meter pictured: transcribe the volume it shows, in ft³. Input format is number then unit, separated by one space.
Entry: 66356.23 ft³
